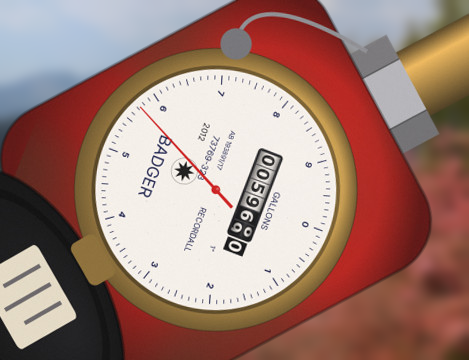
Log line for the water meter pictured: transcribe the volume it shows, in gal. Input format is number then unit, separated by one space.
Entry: 59685.7 gal
